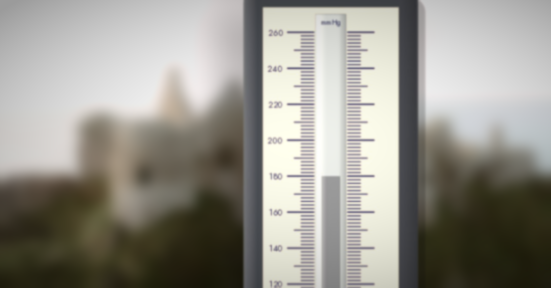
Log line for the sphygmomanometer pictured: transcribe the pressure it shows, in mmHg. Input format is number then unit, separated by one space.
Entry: 180 mmHg
